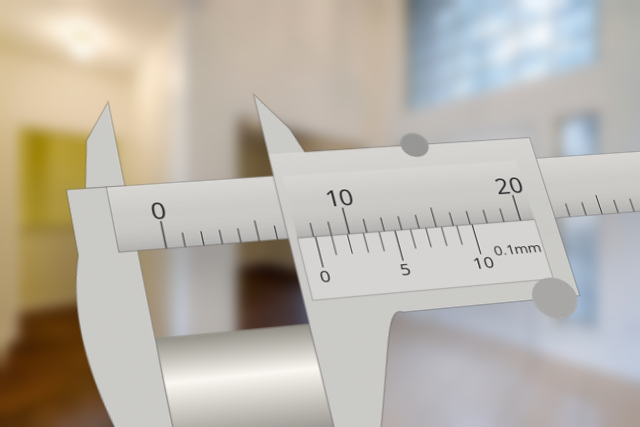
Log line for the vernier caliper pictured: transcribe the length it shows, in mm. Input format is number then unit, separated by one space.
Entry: 8.1 mm
